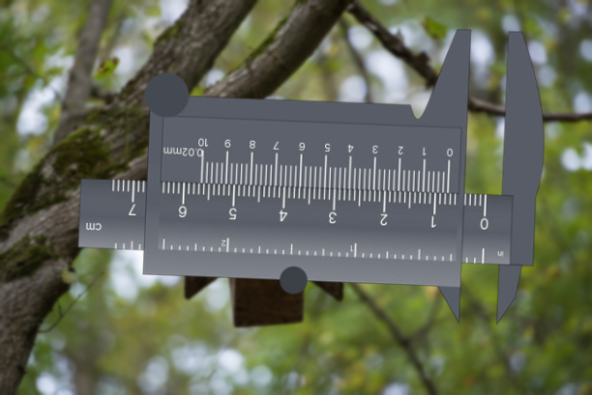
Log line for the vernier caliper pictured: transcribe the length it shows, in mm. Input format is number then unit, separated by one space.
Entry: 7.5 mm
